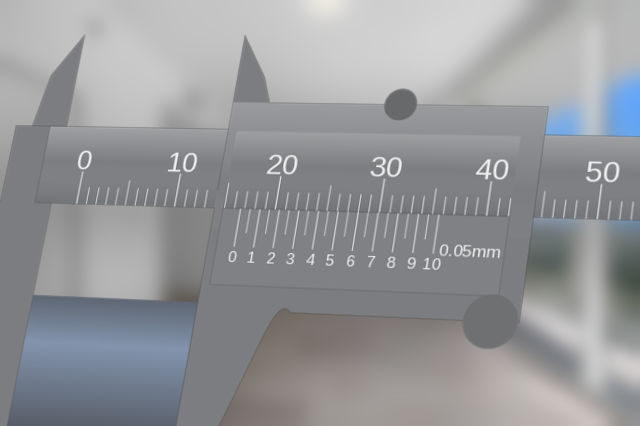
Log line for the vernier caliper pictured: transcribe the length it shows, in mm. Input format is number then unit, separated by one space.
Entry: 16.6 mm
